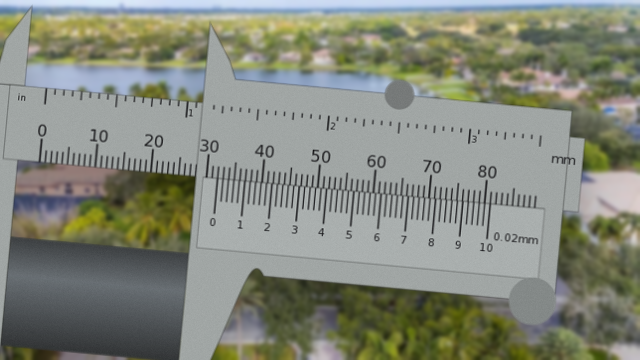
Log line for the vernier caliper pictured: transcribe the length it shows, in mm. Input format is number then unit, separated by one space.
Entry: 32.0 mm
